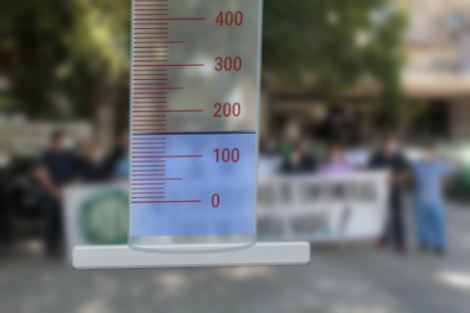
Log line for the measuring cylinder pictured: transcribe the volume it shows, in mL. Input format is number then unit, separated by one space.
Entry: 150 mL
